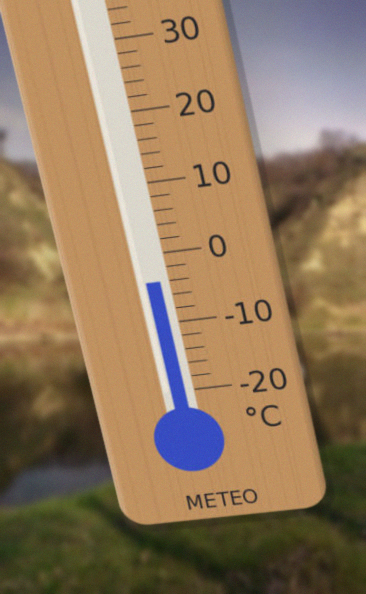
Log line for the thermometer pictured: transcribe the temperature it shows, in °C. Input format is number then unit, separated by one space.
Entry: -4 °C
